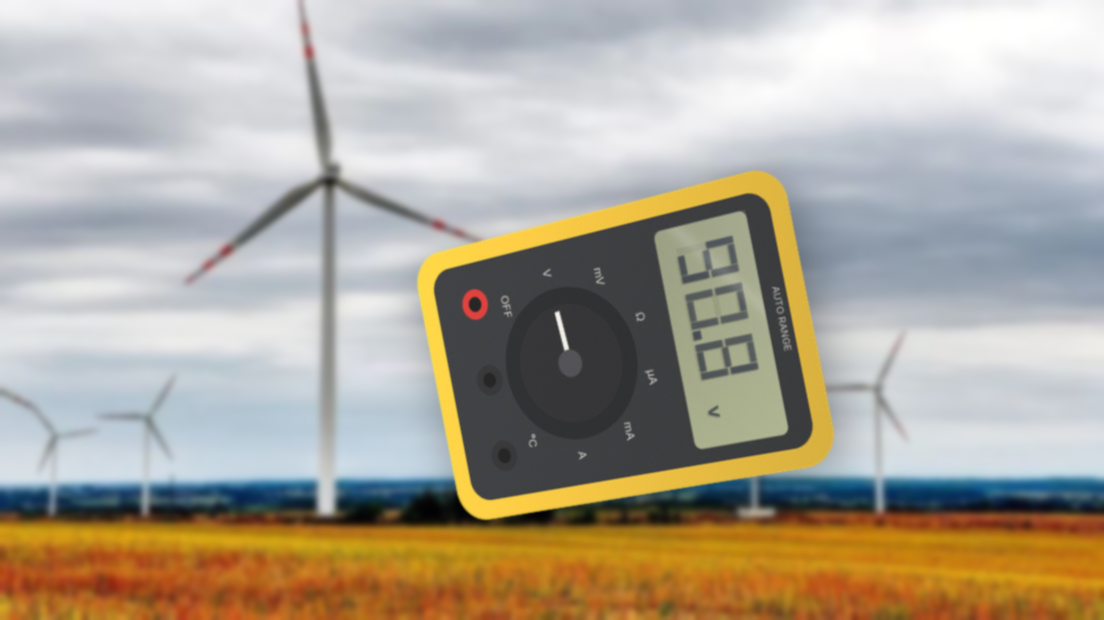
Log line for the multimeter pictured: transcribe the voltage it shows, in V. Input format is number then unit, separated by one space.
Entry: 90.8 V
